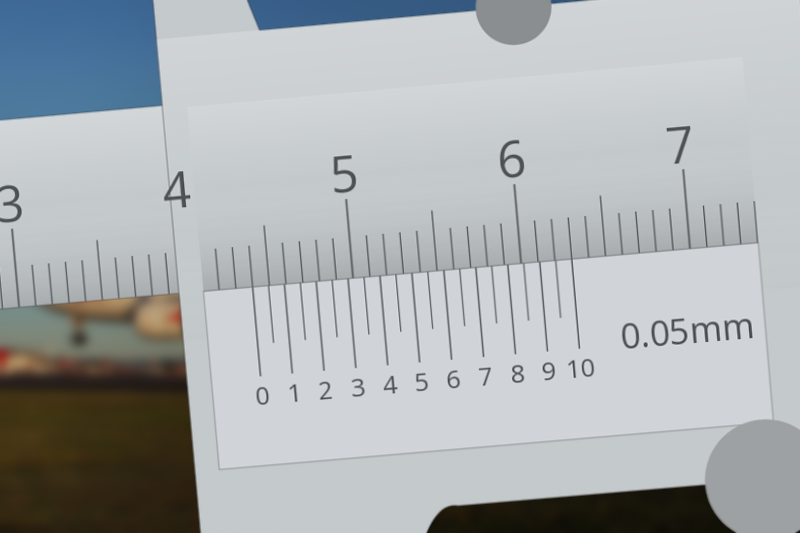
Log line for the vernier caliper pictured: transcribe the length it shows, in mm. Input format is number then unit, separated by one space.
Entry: 44.0 mm
